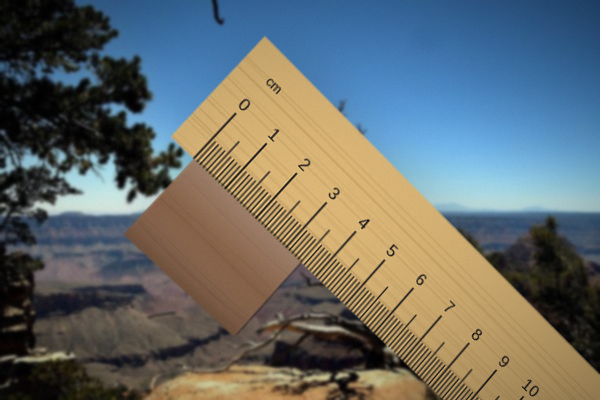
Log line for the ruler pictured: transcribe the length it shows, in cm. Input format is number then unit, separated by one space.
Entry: 3.5 cm
